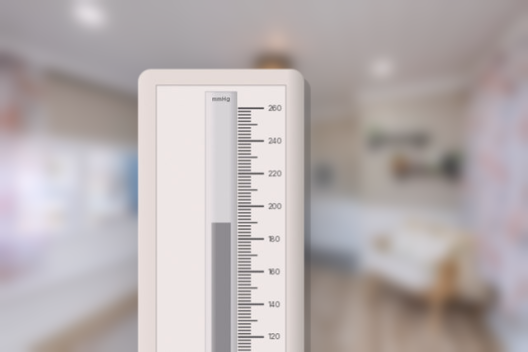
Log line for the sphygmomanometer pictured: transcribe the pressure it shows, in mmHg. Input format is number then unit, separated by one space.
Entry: 190 mmHg
